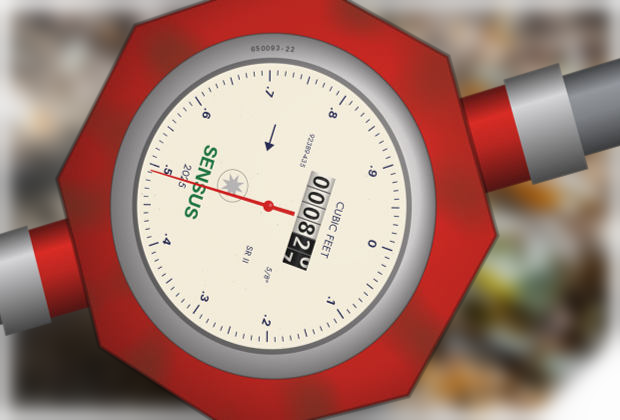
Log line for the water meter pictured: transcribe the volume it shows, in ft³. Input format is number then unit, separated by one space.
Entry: 826.49 ft³
